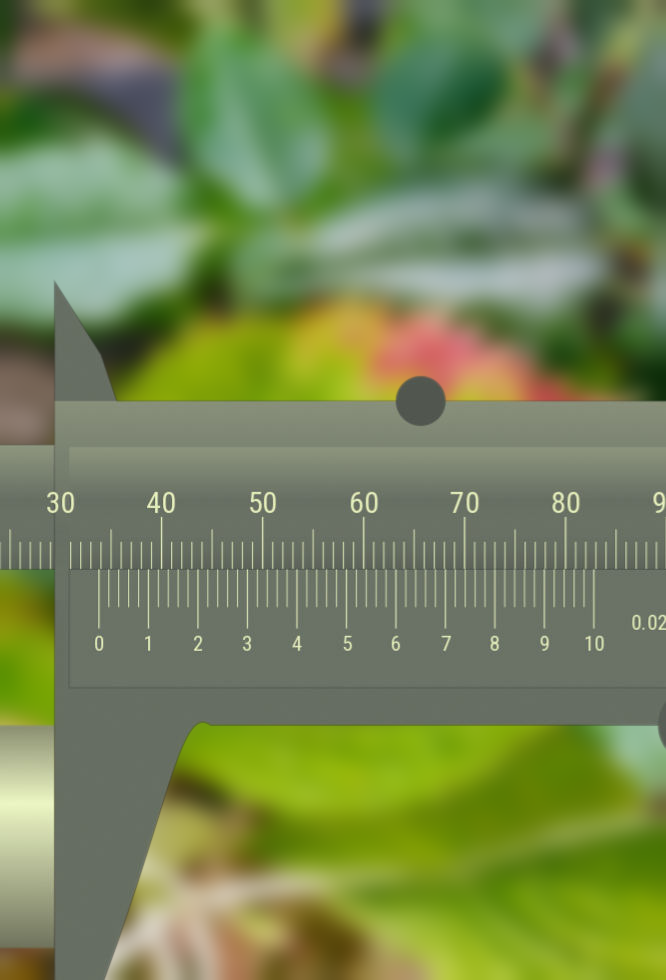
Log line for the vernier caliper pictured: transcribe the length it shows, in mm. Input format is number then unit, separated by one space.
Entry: 33.8 mm
